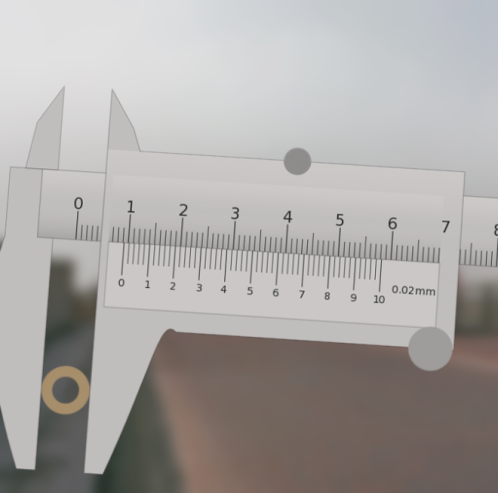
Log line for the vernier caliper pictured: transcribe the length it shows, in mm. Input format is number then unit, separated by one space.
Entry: 9.2 mm
